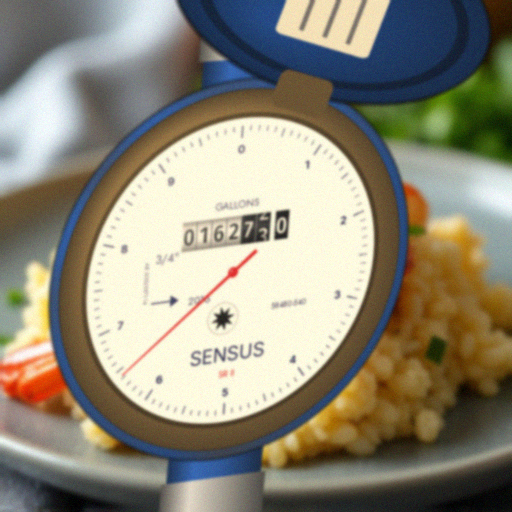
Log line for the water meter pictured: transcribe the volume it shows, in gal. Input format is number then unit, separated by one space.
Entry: 162726.4 gal
